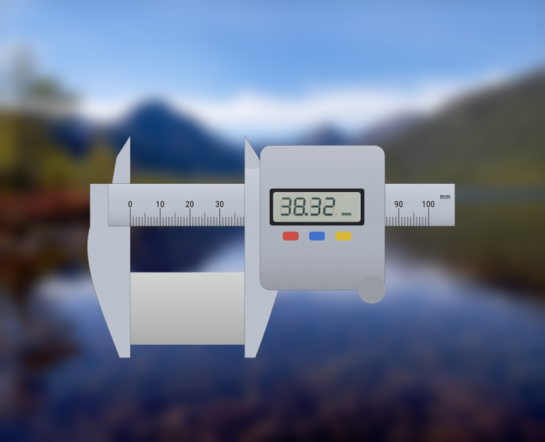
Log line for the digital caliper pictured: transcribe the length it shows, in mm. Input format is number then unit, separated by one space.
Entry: 38.32 mm
